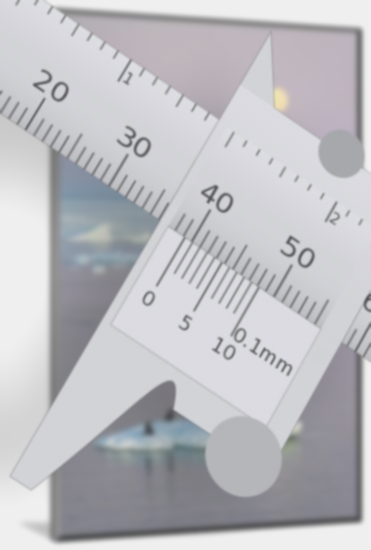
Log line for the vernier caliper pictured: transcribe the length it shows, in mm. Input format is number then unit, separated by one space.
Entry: 39.2 mm
